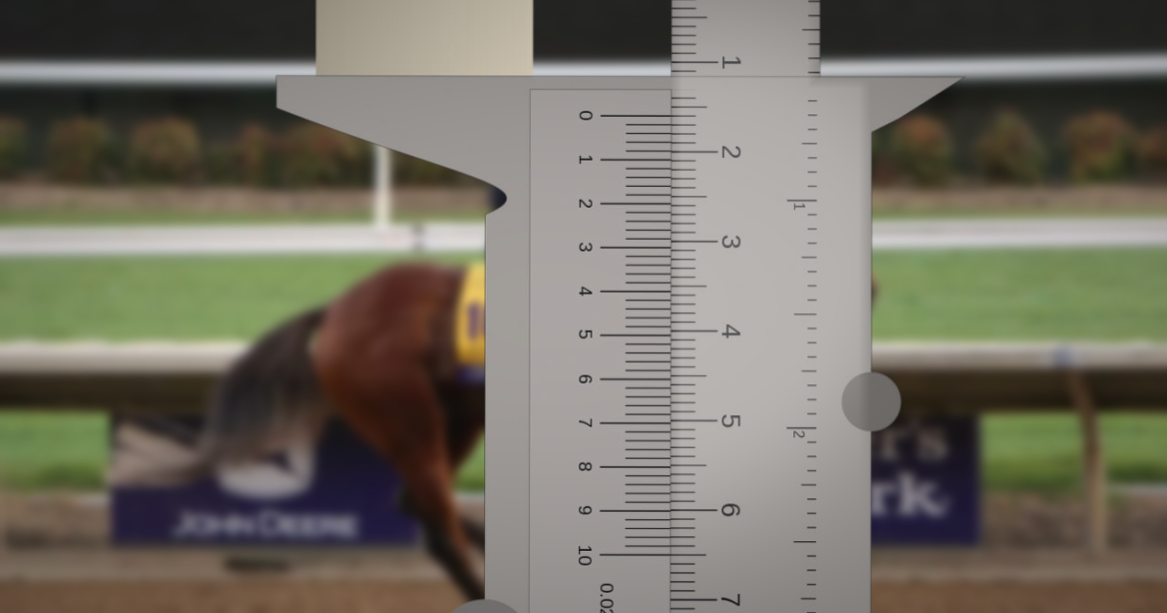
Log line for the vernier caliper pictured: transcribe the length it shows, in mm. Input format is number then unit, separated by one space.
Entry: 16.0 mm
